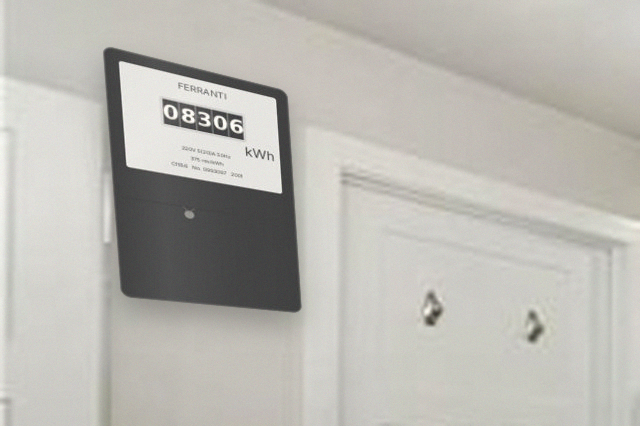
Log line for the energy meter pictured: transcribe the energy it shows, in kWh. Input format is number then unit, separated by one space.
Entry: 8306 kWh
